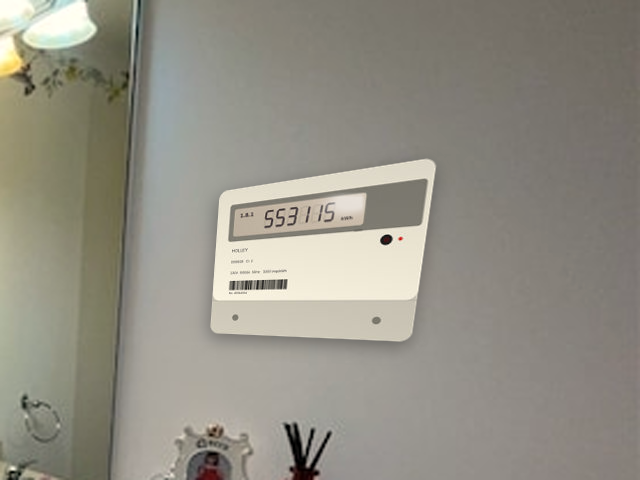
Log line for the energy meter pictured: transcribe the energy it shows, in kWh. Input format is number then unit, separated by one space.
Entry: 553115 kWh
